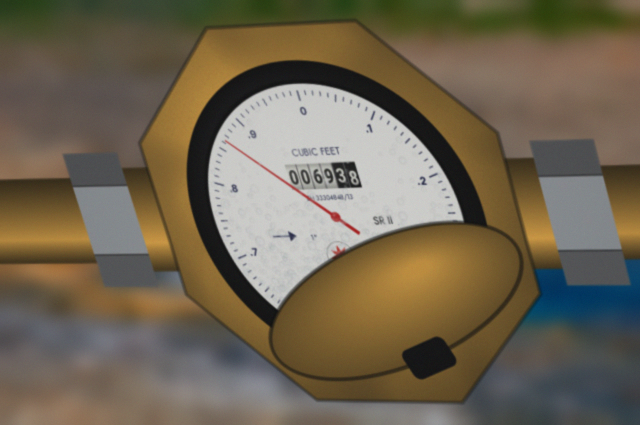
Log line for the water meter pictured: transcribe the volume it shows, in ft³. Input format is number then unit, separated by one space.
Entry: 6937.86 ft³
